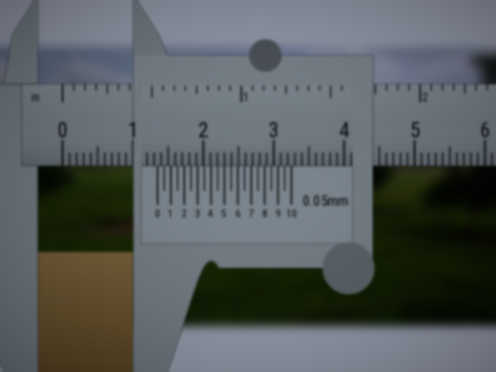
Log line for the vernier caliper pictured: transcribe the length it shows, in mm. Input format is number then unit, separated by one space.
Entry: 13.5 mm
